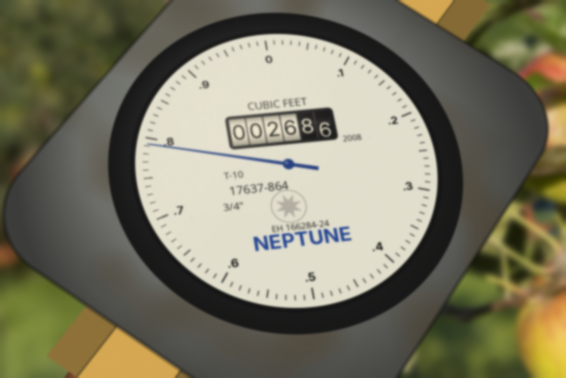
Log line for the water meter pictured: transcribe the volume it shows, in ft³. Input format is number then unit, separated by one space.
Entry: 2685.79 ft³
